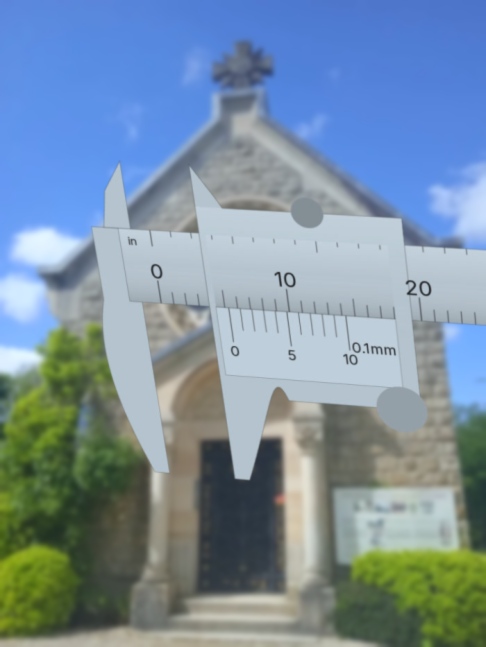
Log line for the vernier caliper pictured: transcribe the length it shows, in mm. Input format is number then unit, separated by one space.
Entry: 5.3 mm
